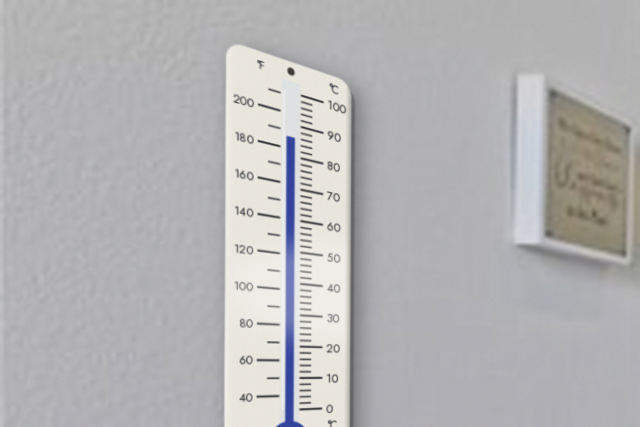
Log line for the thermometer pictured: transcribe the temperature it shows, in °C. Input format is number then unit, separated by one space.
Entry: 86 °C
